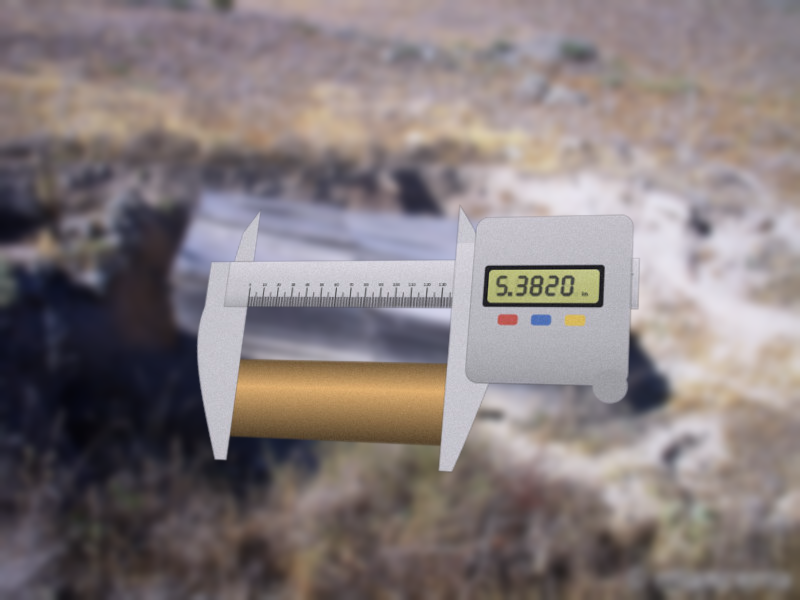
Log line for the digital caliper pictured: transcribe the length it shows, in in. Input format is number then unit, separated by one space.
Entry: 5.3820 in
